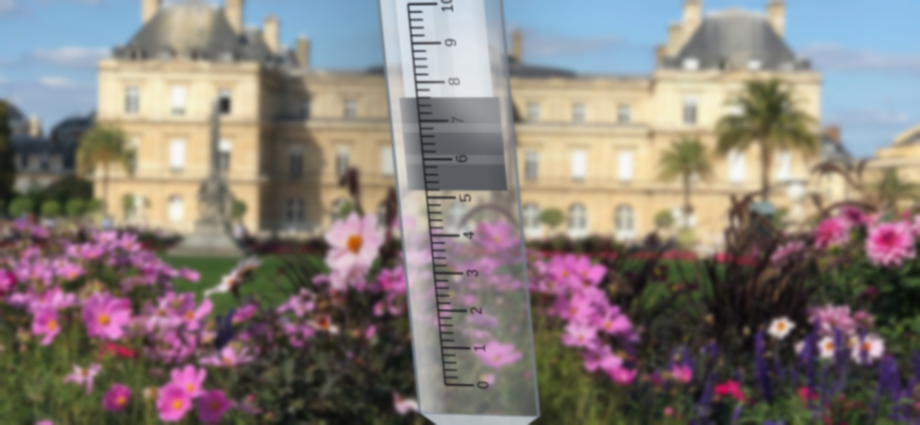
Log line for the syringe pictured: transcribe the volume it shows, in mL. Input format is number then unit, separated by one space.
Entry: 5.2 mL
